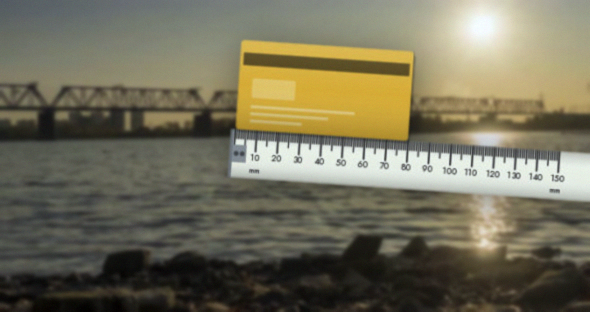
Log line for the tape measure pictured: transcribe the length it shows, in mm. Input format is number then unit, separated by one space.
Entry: 80 mm
